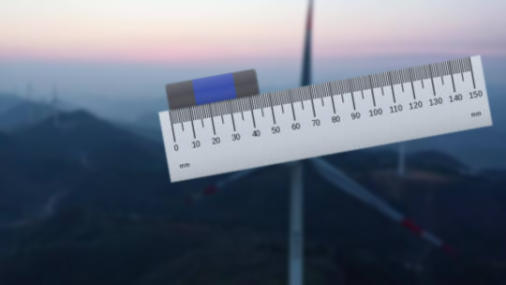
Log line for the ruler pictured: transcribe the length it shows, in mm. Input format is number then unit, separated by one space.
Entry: 45 mm
